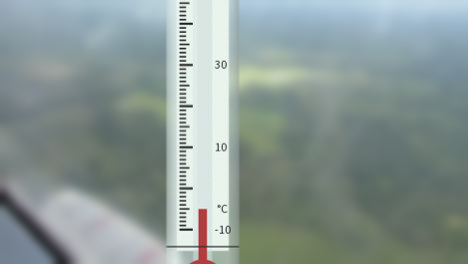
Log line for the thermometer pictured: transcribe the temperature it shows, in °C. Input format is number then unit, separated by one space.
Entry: -5 °C
